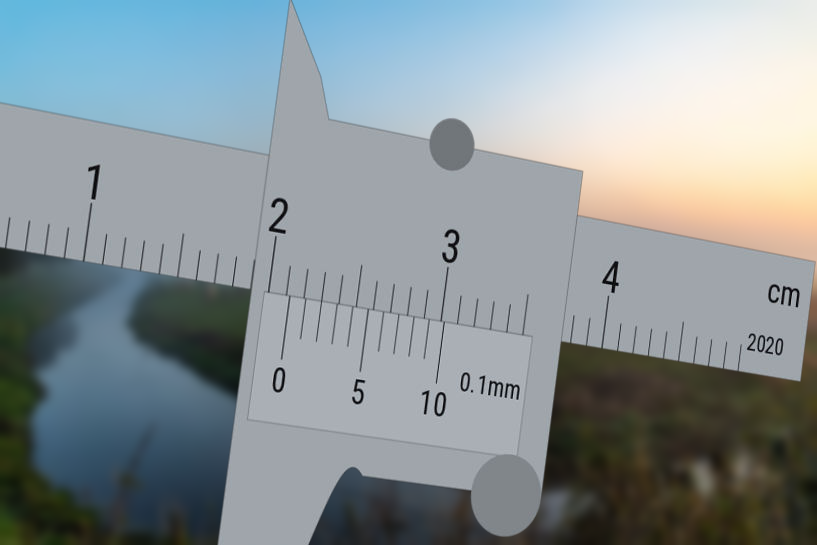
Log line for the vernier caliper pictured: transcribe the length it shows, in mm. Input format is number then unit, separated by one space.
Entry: 21.2 mm
